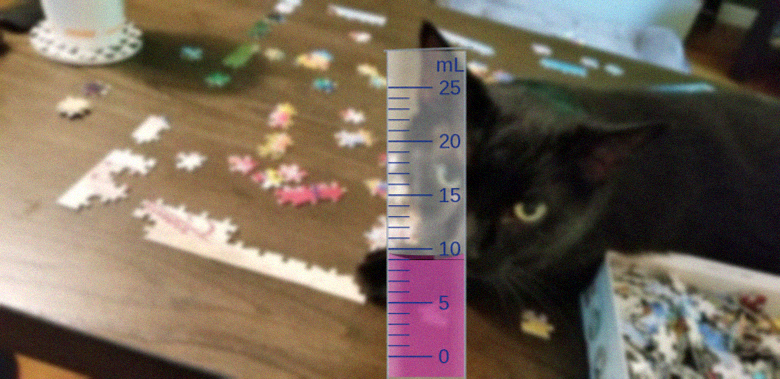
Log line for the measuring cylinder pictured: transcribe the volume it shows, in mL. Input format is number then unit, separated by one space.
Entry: 9 mL
